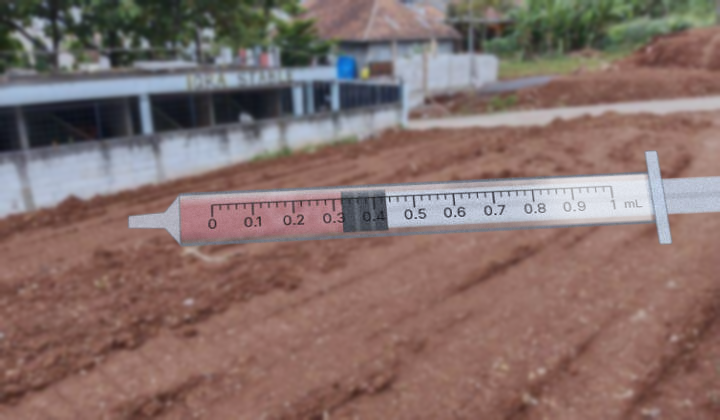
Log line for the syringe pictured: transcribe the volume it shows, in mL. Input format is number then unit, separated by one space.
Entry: 0.32 mL
